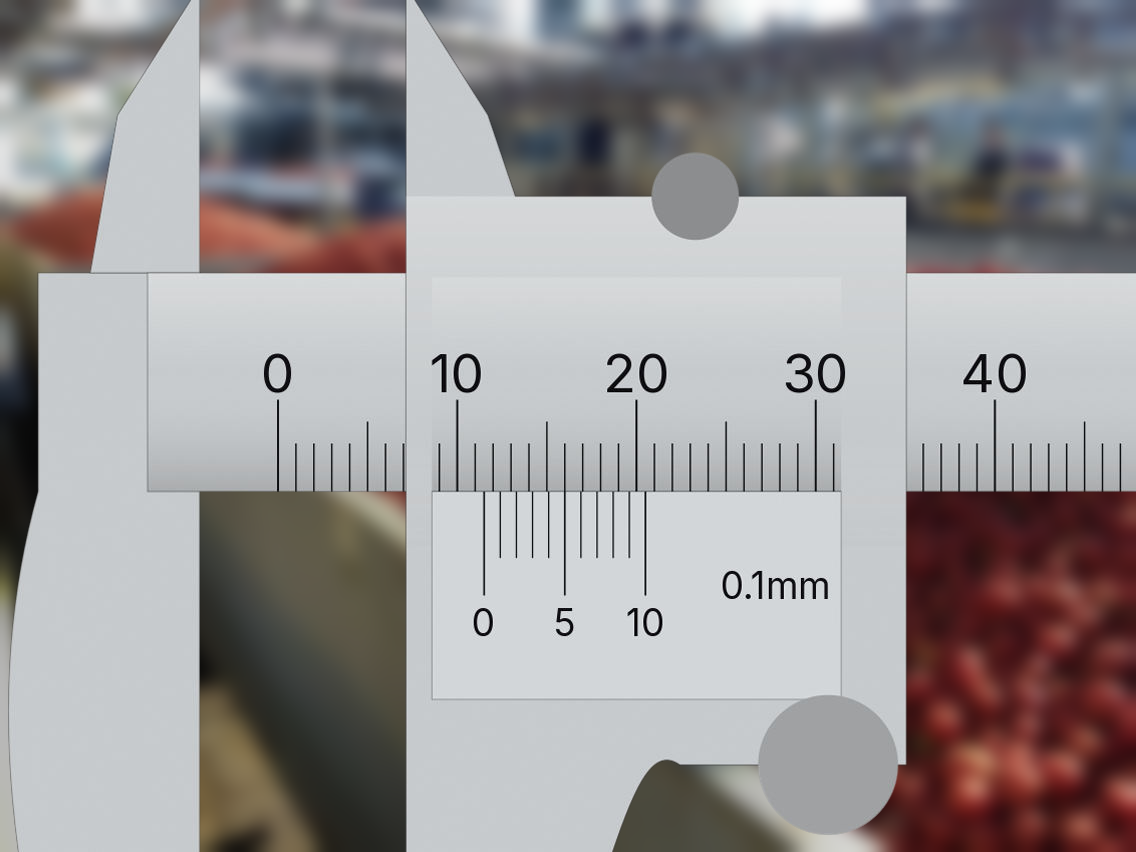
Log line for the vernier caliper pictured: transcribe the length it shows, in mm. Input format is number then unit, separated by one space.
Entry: 11.5 mm
